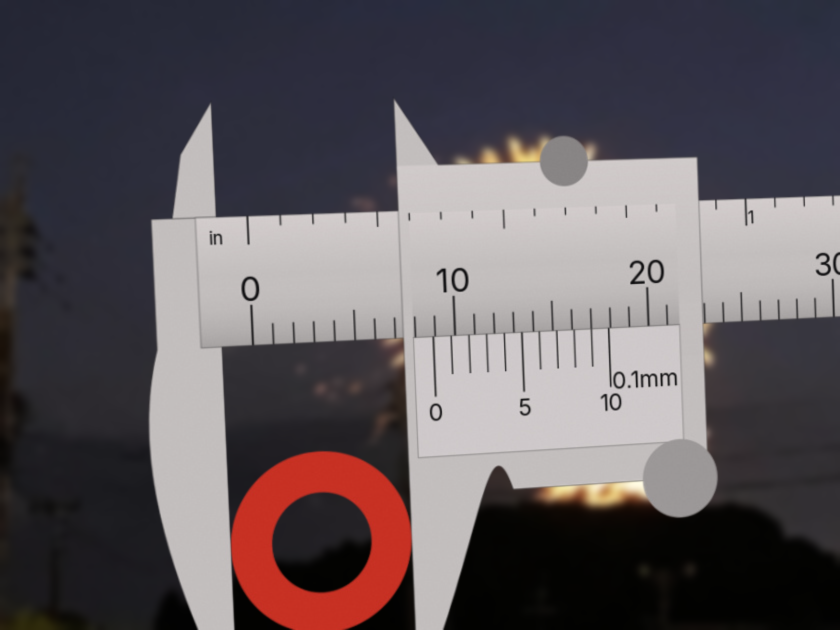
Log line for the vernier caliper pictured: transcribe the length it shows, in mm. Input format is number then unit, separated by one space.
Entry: 8.9 mm
